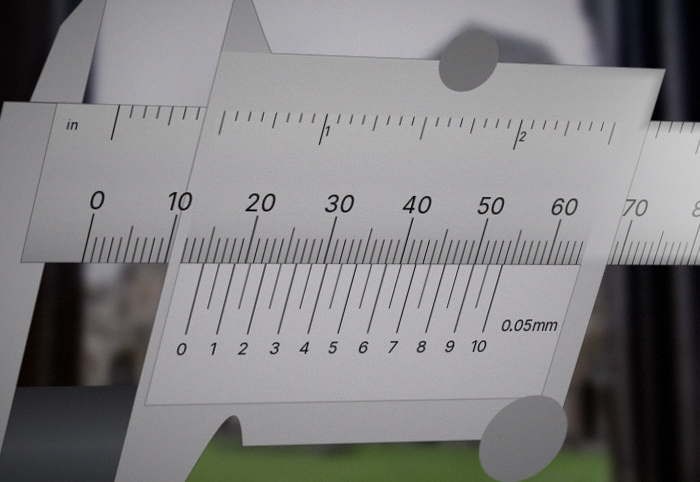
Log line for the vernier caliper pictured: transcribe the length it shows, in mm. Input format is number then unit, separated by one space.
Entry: 14.8 mm
